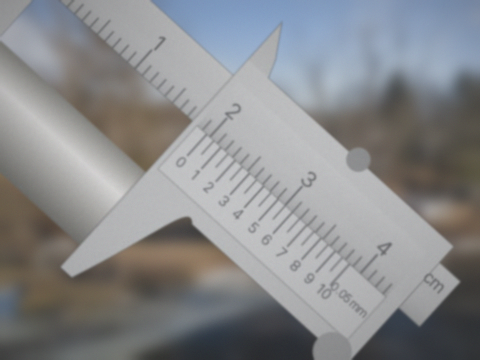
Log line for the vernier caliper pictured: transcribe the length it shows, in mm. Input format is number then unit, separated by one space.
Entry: 19.6 mm
